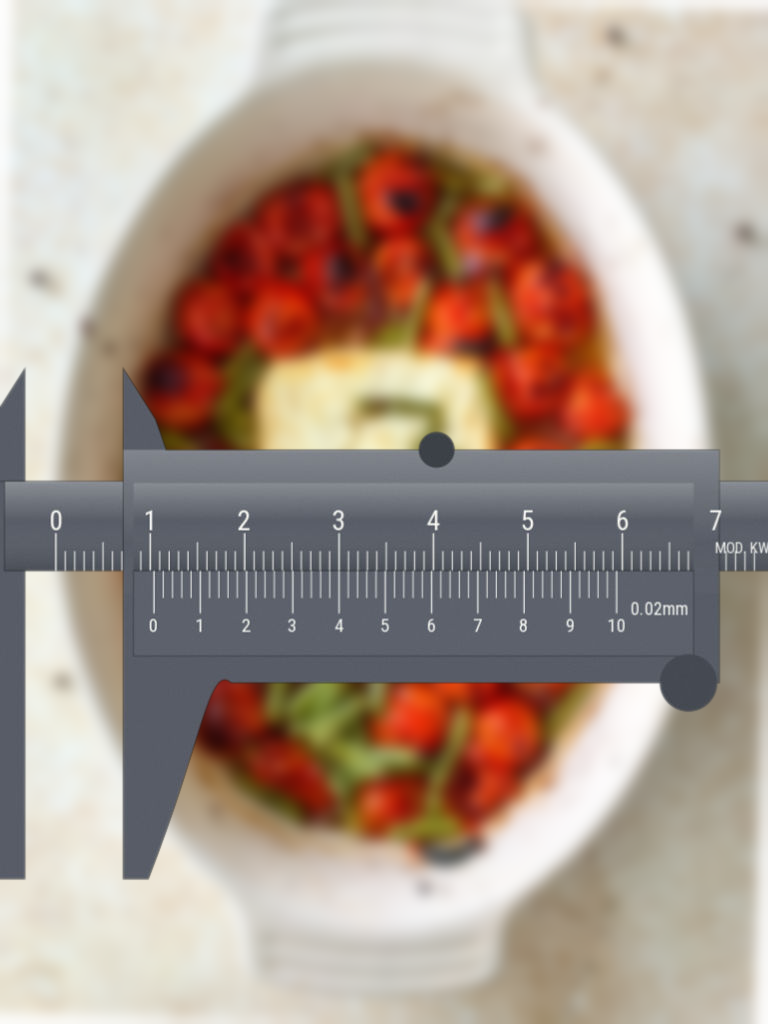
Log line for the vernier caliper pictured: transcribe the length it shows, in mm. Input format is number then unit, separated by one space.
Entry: 10.4 mm
